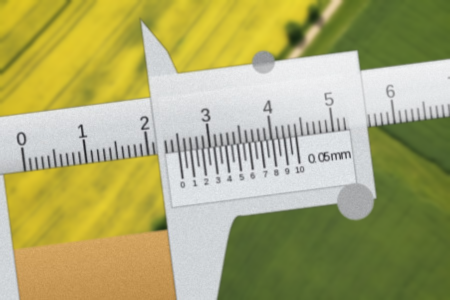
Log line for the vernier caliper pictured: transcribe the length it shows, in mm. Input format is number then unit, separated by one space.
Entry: 25.0 mm
